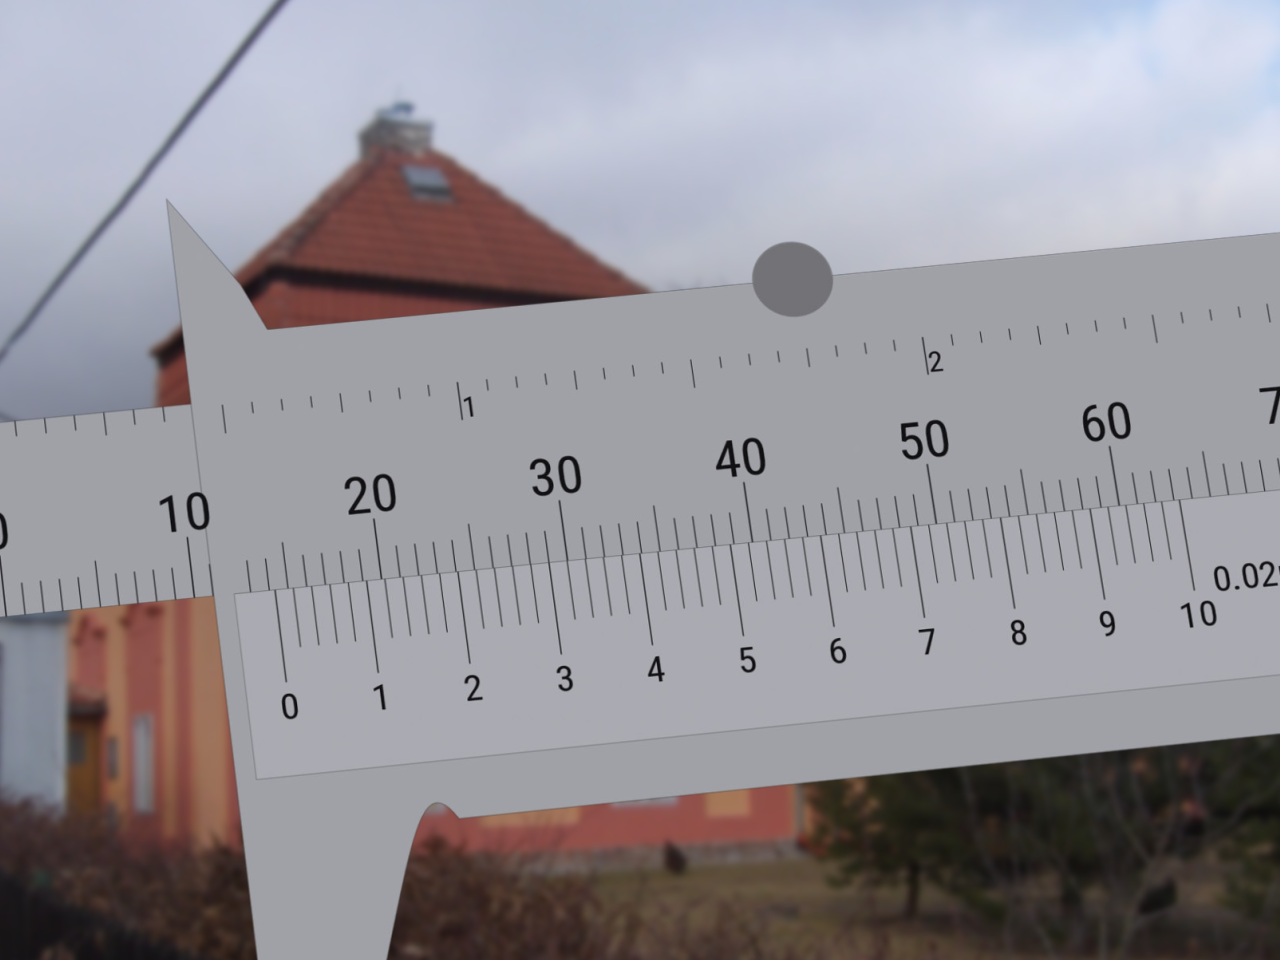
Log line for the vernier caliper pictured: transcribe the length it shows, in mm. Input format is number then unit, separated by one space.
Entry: 14.3 mm
